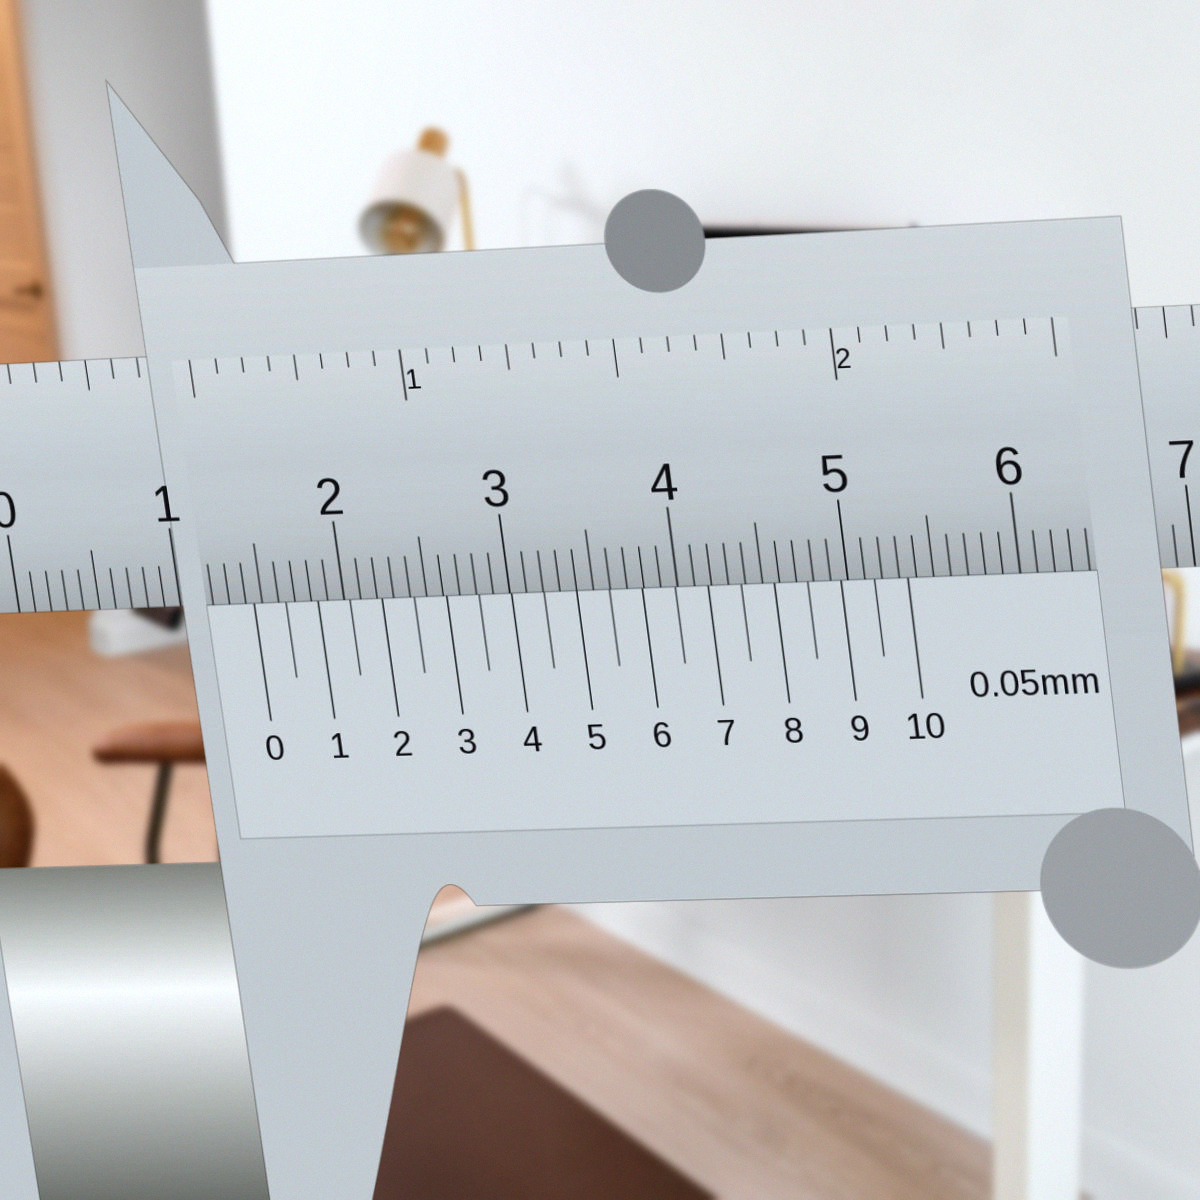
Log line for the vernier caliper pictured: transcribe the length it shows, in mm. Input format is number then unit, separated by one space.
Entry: 14.5 mm
